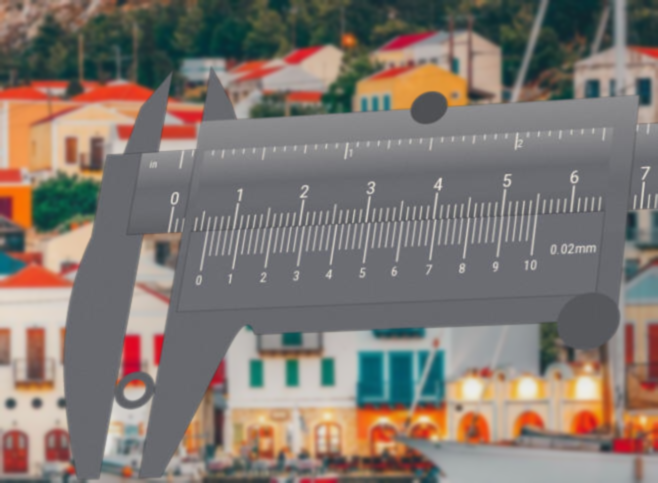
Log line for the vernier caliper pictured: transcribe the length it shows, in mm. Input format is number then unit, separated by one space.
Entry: 6.0 mm
